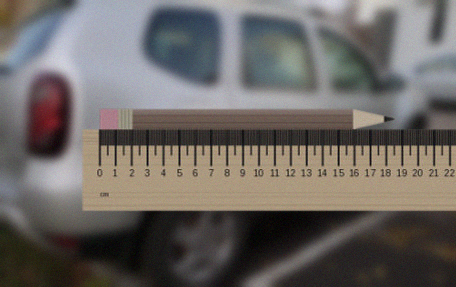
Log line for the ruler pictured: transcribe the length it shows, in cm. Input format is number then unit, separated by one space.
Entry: 18.5 cm
